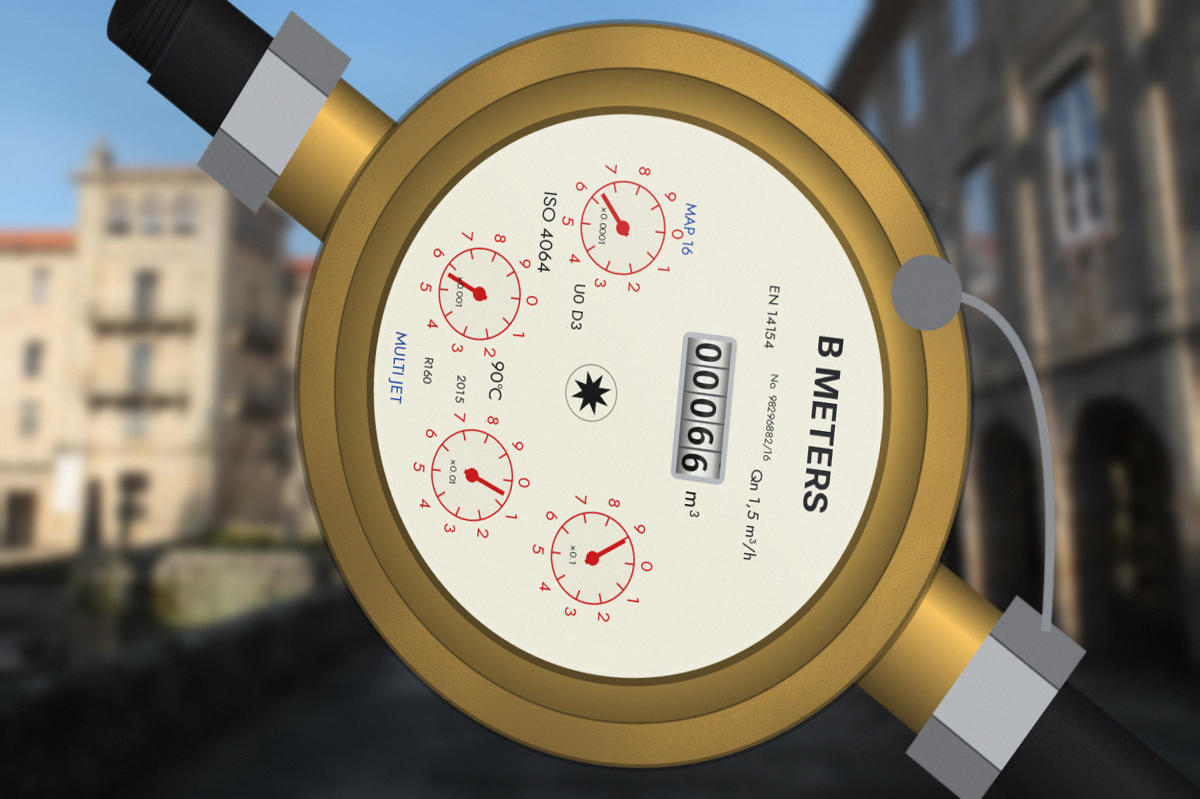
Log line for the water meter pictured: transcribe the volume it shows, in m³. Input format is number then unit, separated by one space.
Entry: 65.9056 m³
